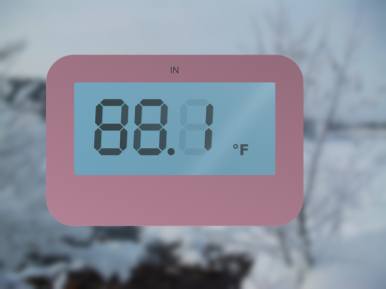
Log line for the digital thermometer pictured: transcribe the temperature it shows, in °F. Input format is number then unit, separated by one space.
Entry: 88.1 °F
